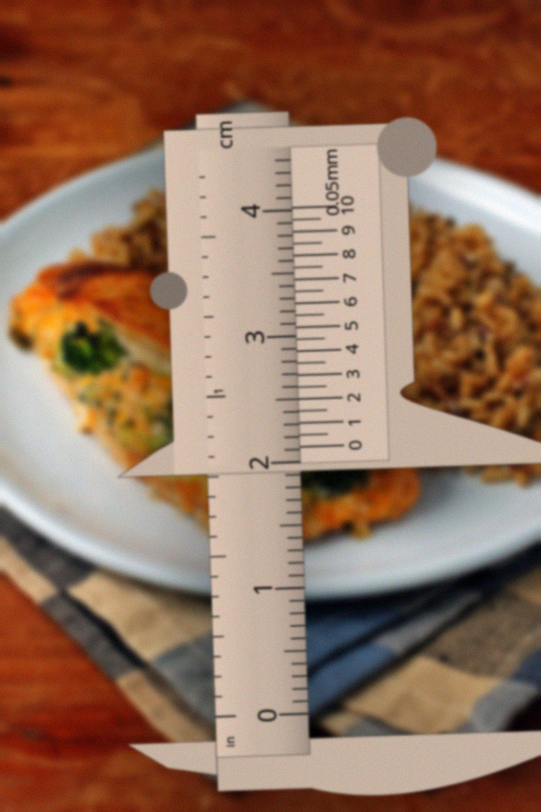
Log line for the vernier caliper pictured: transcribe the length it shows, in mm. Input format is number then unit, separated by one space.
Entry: 21.2 mm
